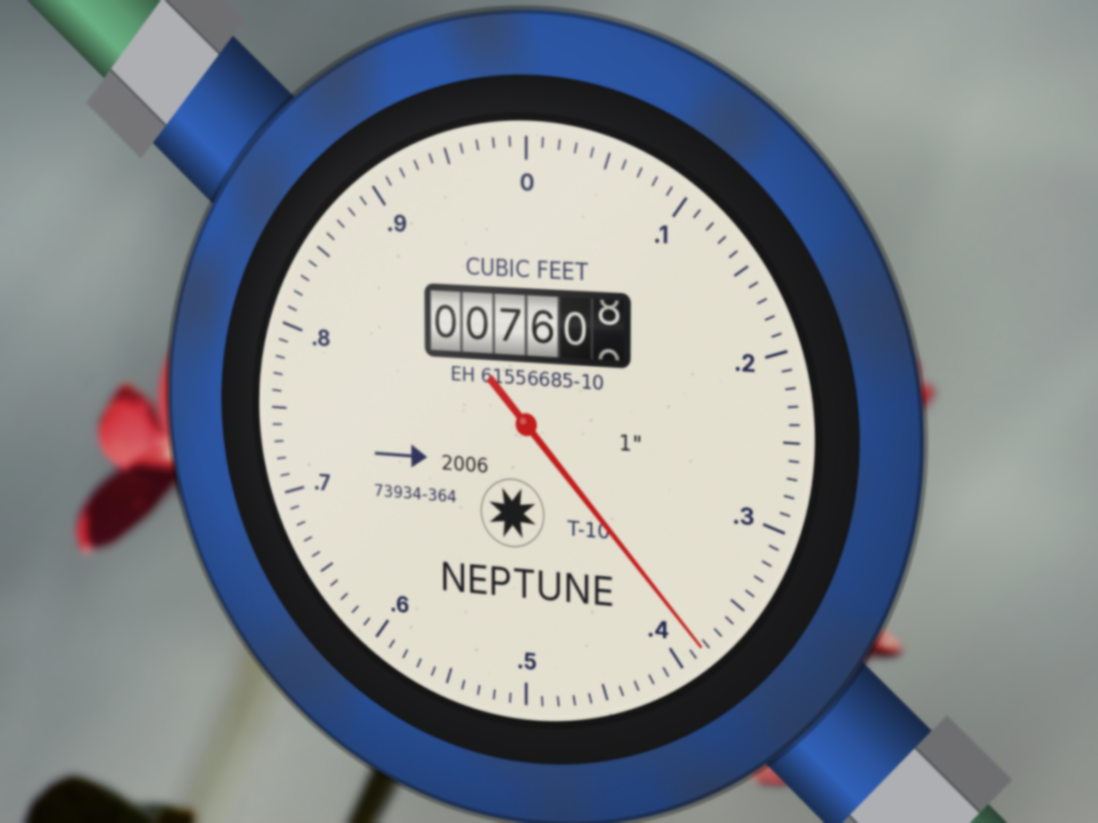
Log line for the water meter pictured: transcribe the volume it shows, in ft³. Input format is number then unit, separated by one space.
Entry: 7608.38 ft³
